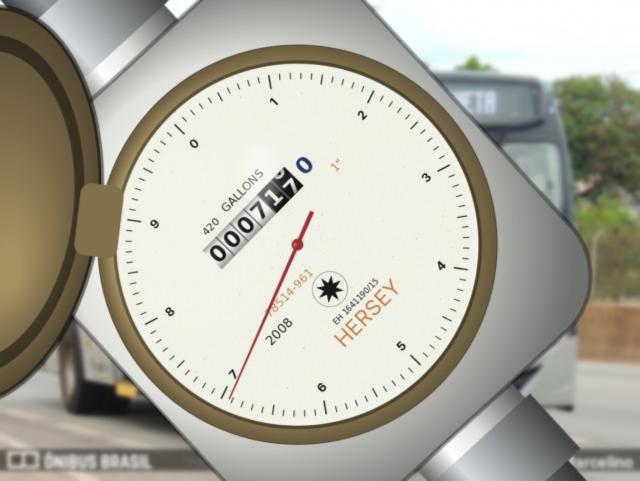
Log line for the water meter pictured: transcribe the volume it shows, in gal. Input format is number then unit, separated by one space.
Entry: 7166.9 gal
